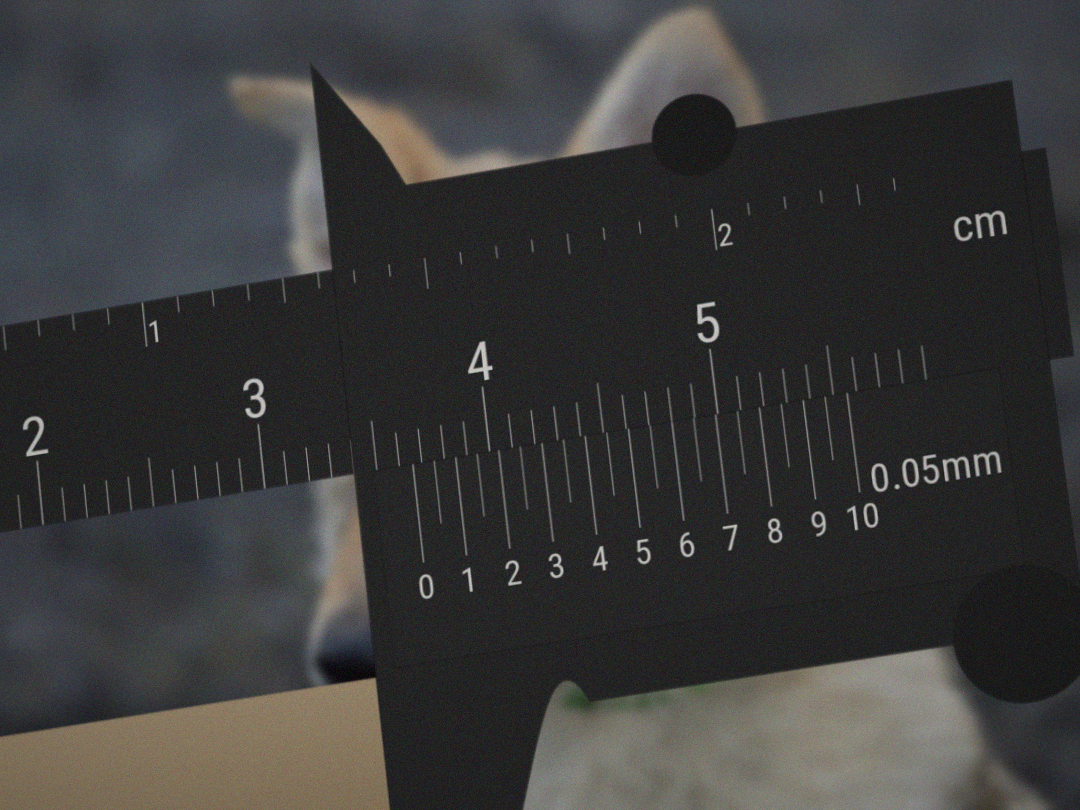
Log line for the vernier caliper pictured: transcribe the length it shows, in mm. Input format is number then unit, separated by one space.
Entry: 36.6 mm
